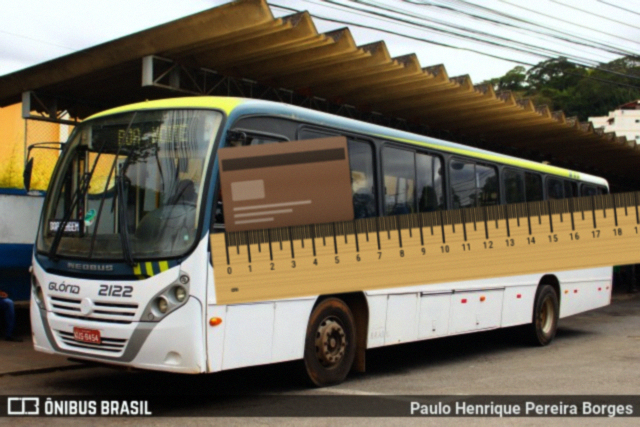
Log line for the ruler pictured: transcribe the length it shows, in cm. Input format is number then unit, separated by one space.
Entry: 6 cm
